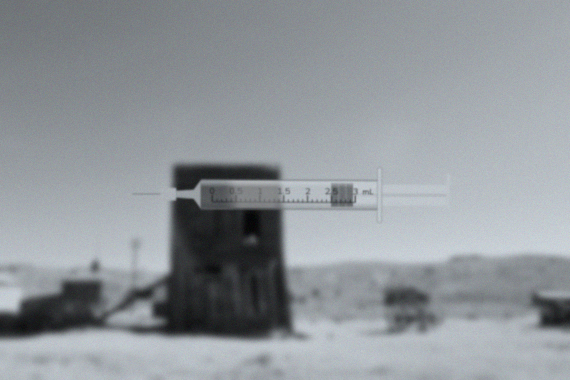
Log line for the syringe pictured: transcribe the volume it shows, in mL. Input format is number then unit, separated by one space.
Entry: 2.5 mL
